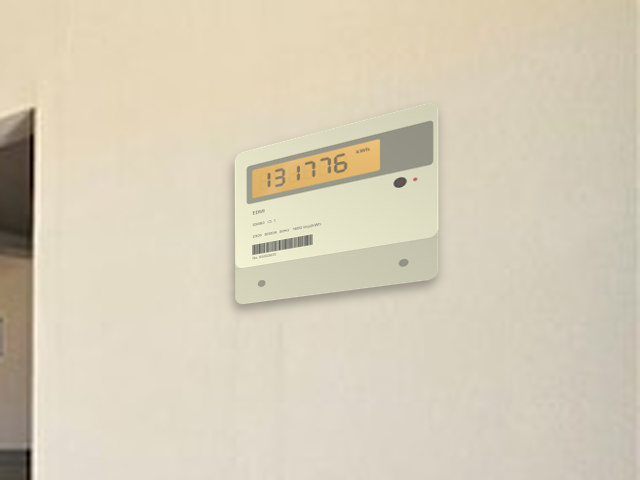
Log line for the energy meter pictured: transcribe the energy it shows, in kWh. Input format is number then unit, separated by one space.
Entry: 131776 kWh
